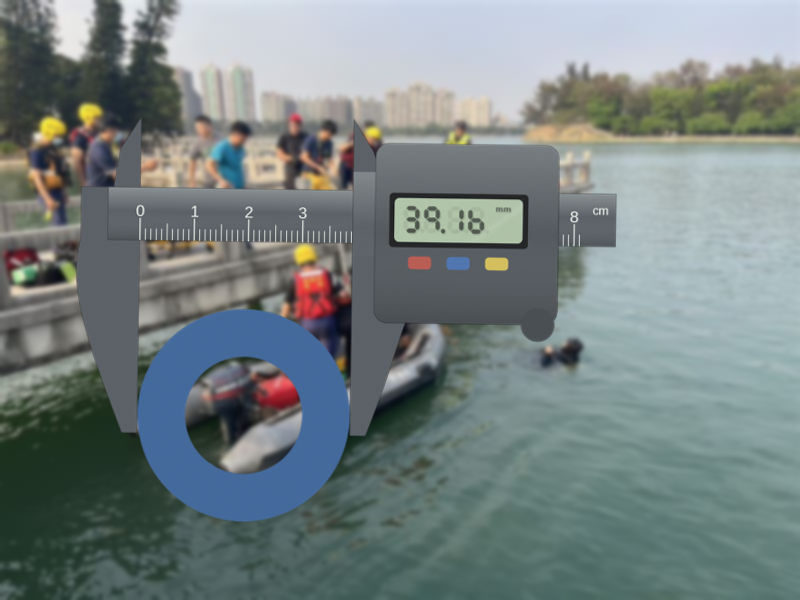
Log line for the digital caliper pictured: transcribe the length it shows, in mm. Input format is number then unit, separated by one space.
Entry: 39.16 mm
